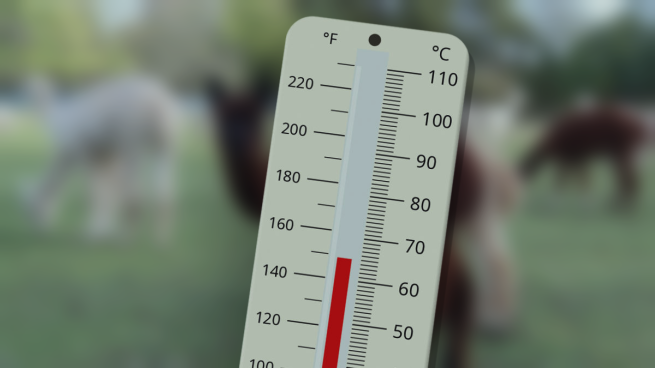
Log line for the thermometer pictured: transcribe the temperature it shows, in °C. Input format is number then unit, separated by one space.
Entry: 65 °C
